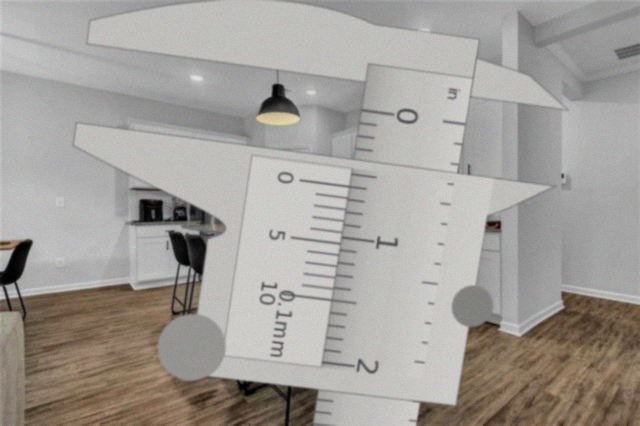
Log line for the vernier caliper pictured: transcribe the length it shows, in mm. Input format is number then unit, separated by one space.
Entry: 6.0 mm
